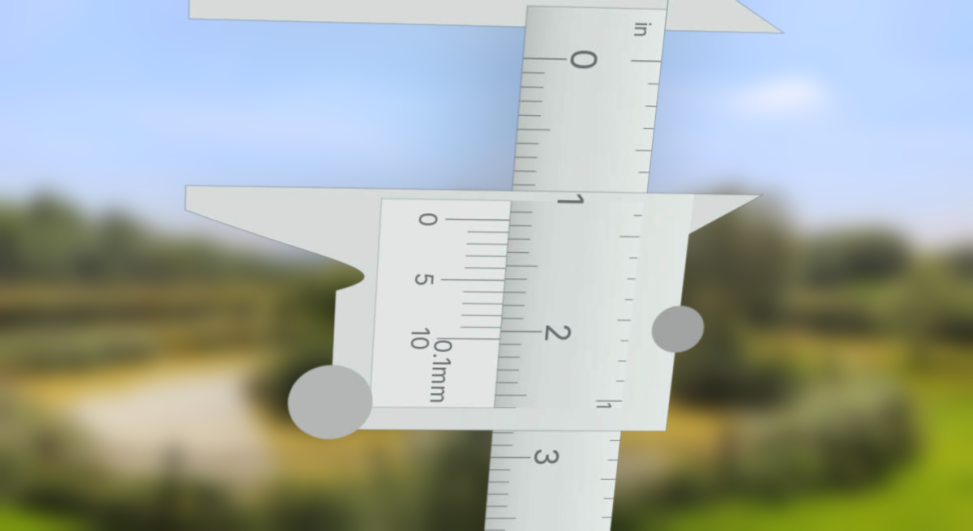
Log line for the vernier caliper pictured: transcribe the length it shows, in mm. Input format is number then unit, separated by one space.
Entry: 11.6 mm
